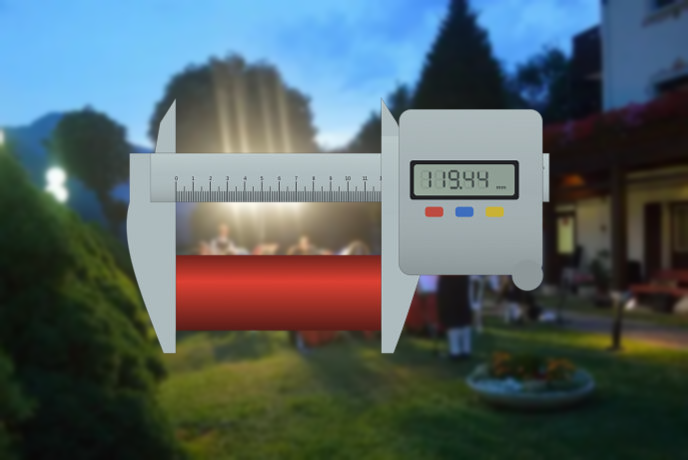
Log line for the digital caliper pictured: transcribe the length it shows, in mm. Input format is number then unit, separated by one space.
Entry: 119.44 mm
